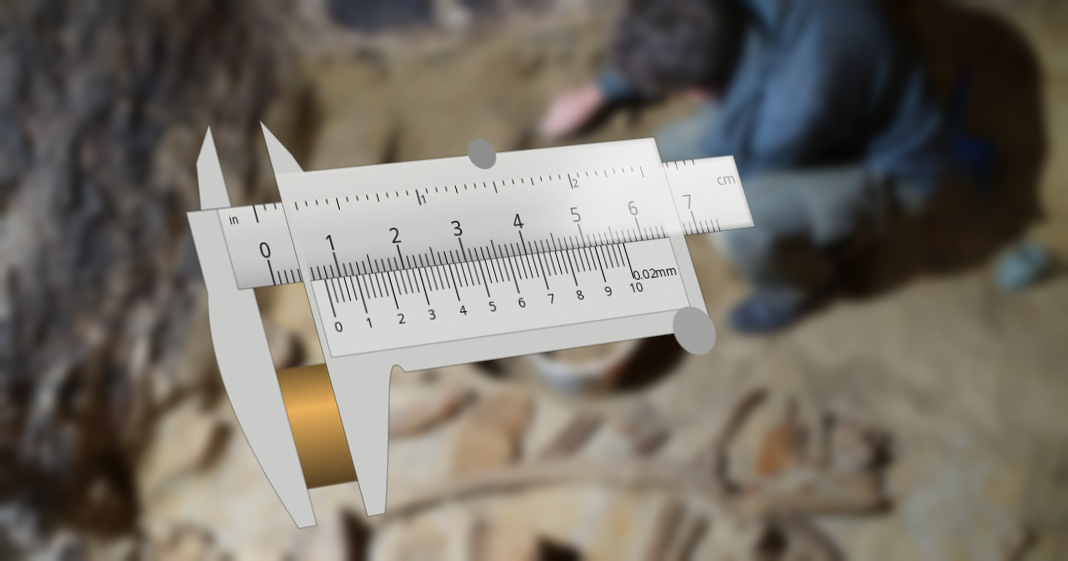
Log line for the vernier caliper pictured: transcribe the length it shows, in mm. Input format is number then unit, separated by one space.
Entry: 7.6 mm
